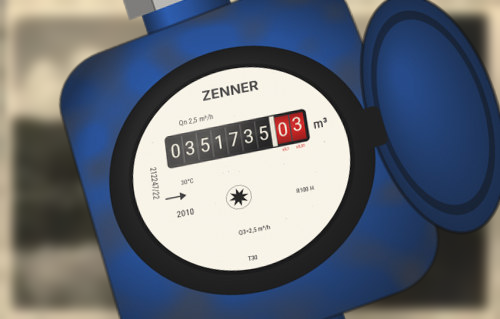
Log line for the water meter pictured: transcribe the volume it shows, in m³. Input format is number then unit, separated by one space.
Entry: 351735.03 m³
